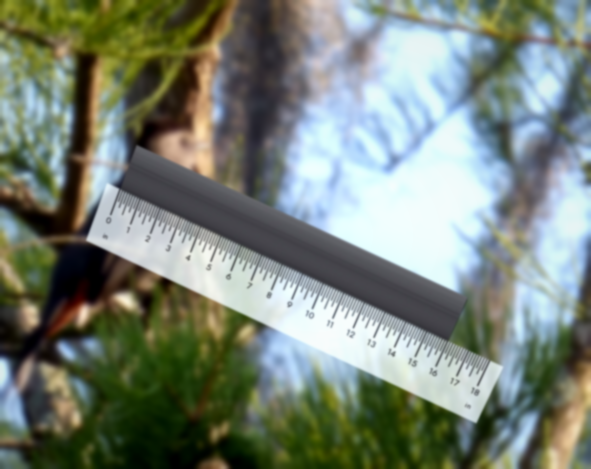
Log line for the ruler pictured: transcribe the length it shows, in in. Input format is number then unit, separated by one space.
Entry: 16 in
